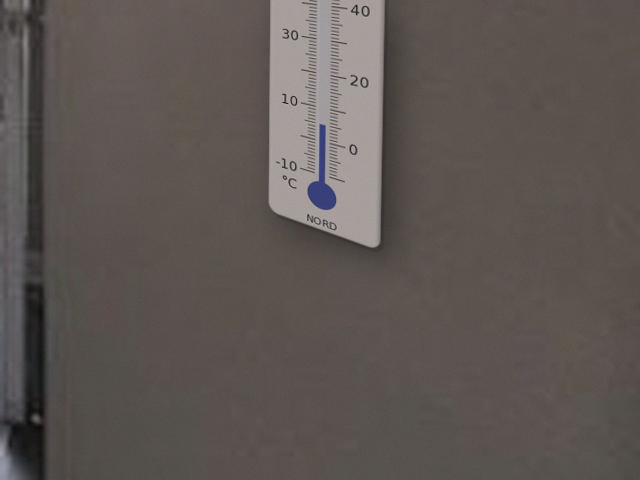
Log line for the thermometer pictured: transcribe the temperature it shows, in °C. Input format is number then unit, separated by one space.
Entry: 5 °C
